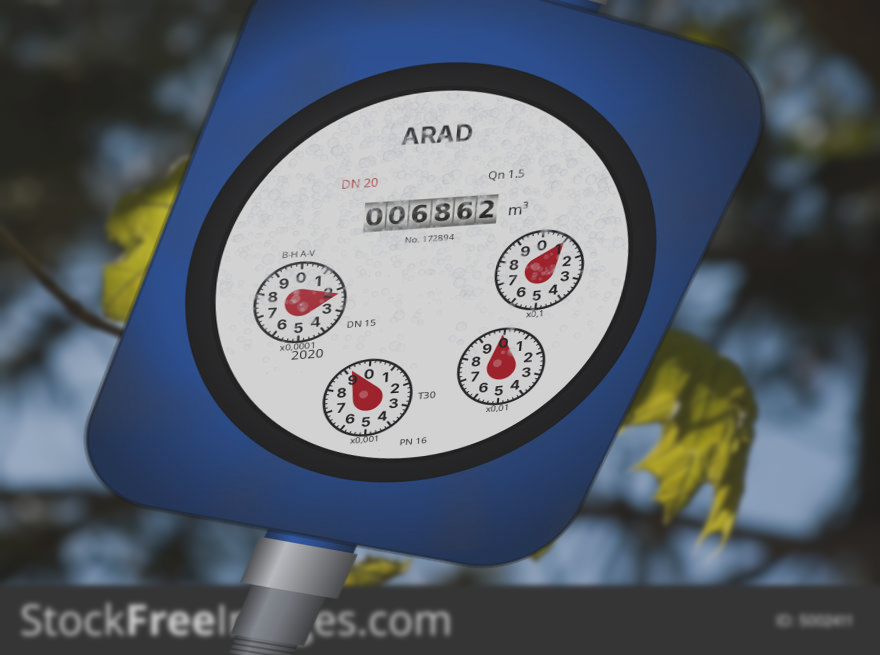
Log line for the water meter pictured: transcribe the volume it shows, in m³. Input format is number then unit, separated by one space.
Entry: 6862.0992 m³
